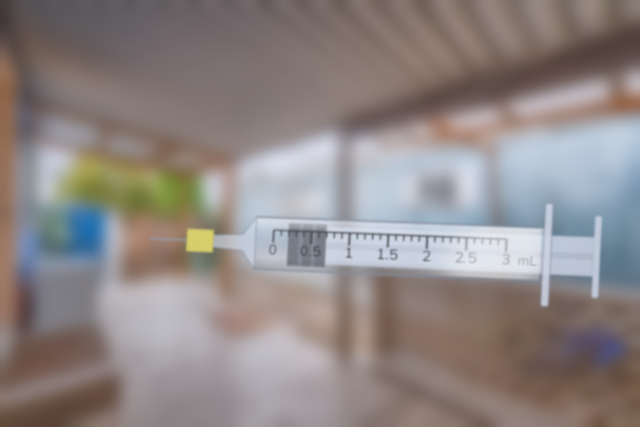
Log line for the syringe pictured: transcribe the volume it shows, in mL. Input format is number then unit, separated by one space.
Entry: 0.2 mL
